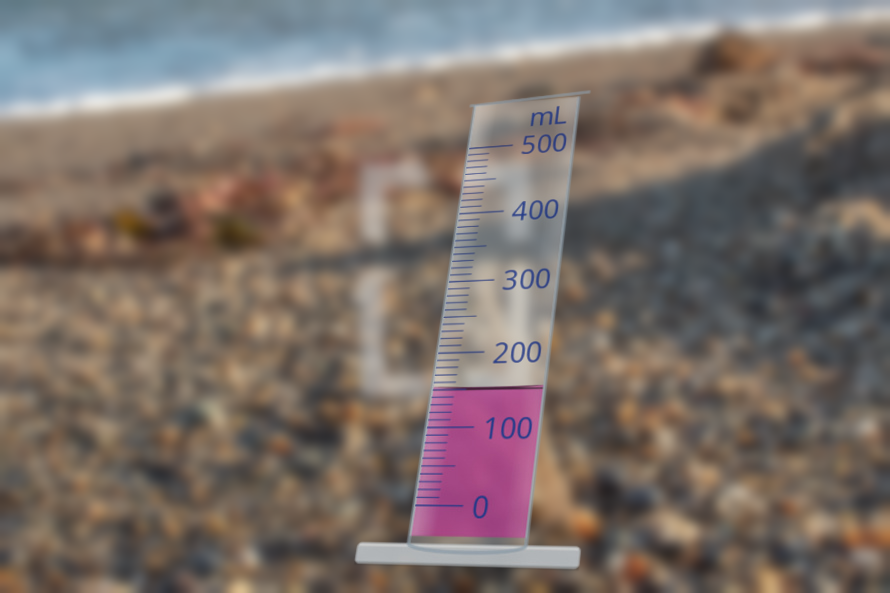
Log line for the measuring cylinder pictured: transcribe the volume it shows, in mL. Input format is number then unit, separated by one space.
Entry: 150 mL
